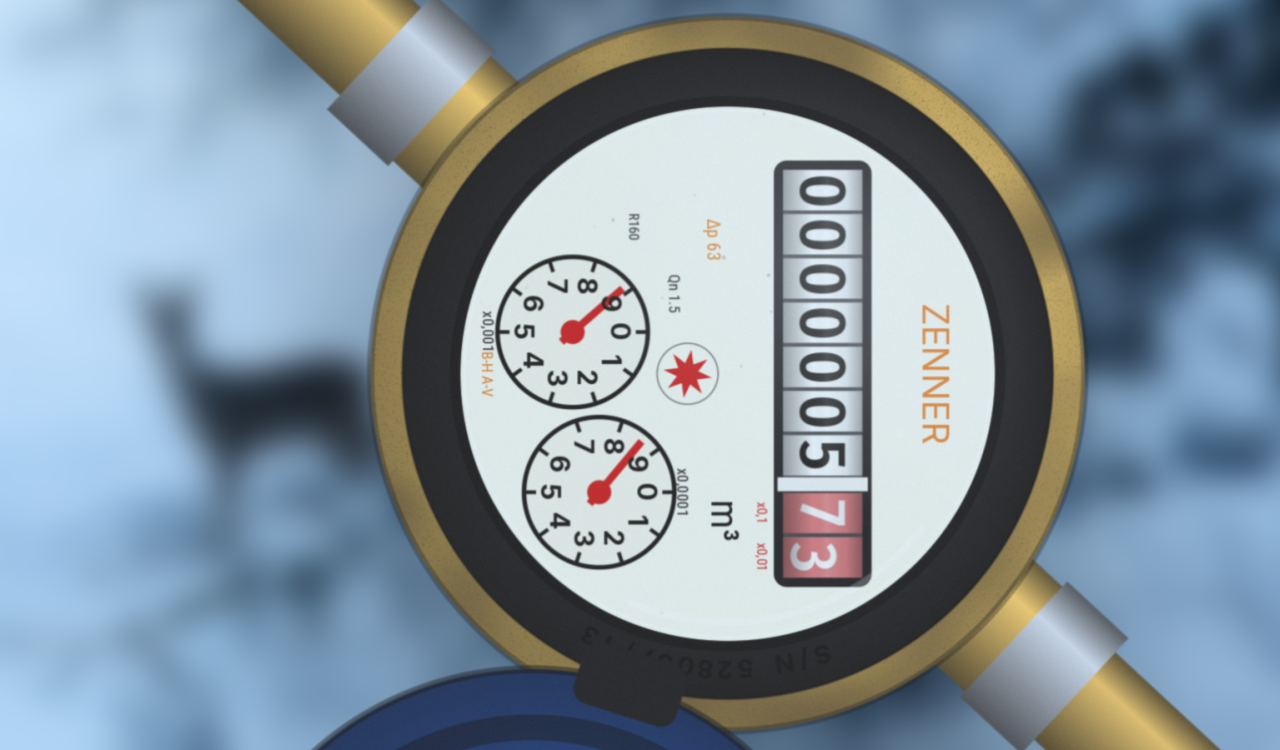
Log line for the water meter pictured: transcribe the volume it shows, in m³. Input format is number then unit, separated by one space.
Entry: 5.7288 m³
